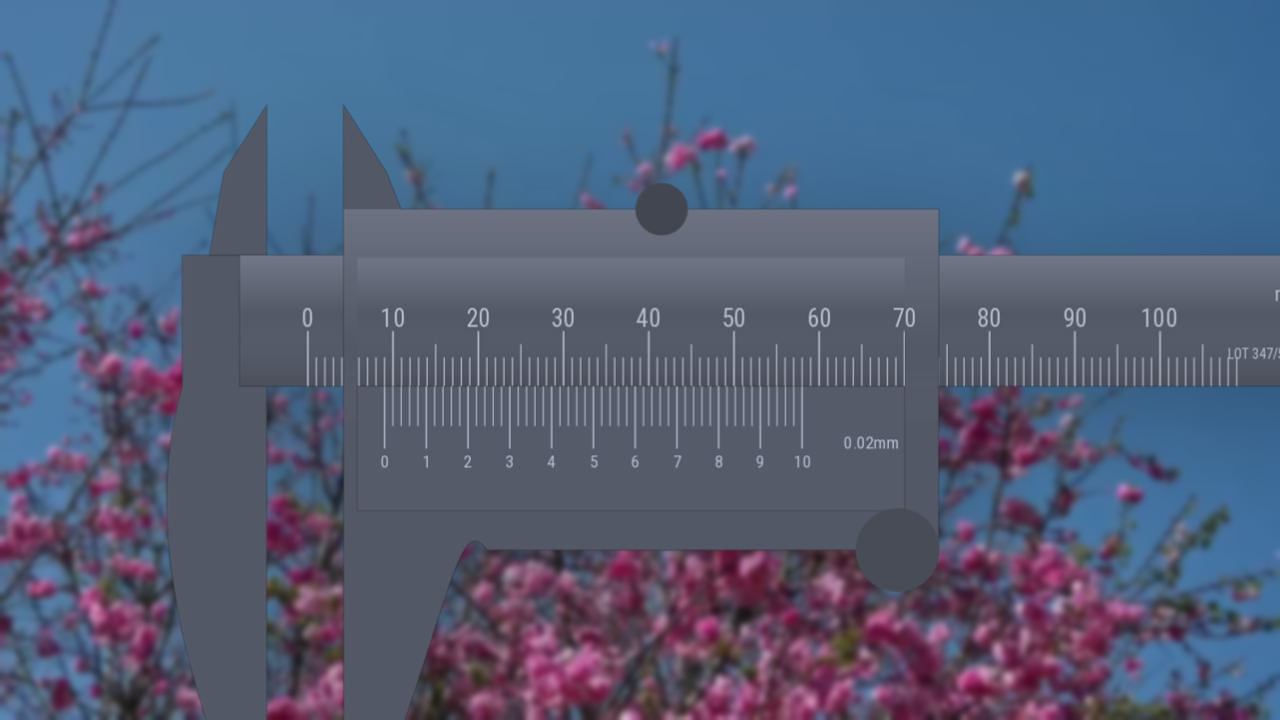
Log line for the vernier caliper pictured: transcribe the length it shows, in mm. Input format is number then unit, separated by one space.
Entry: 9.0 mm
